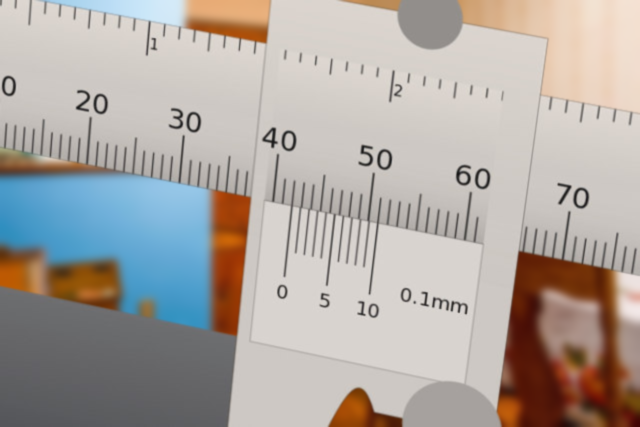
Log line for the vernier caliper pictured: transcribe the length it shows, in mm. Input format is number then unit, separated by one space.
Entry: 42.0 mm
